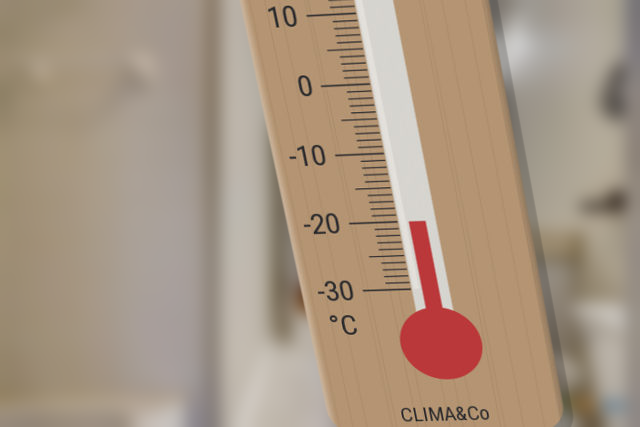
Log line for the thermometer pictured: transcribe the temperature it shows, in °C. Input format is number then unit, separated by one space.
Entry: -20 °C
